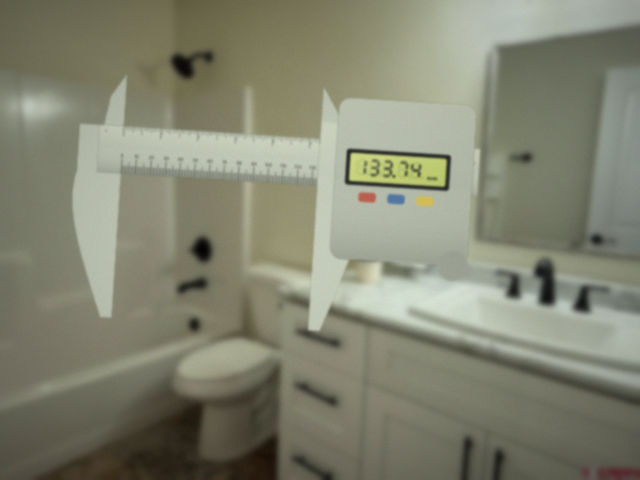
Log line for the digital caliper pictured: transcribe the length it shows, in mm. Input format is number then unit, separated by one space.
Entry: 133.74 mm
